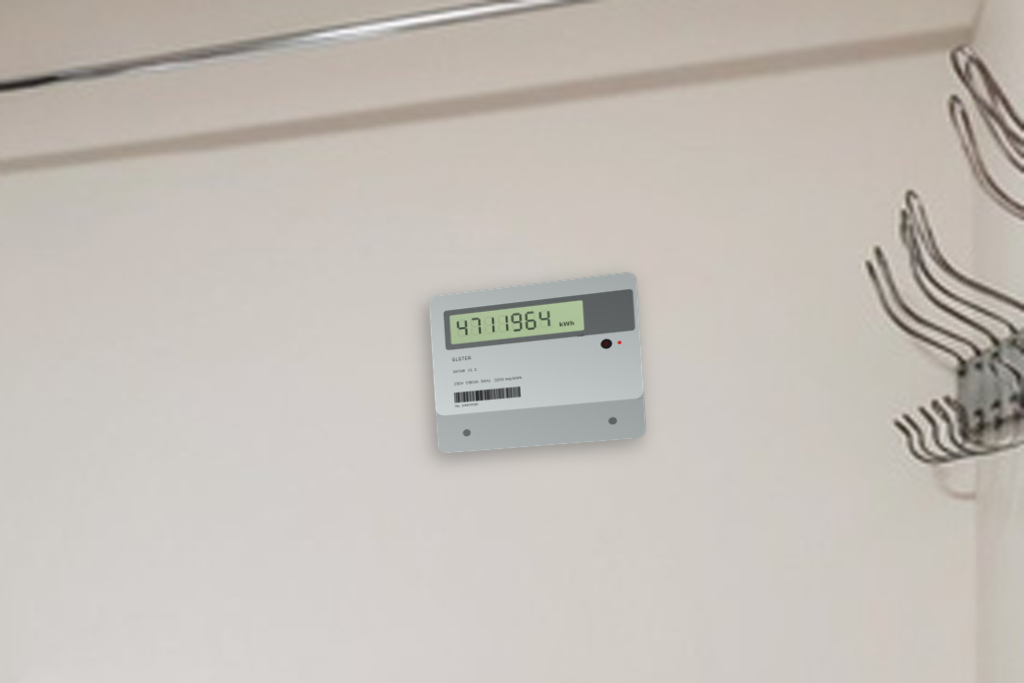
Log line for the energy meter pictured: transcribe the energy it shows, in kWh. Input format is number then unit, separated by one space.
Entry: 4711964 kWh
